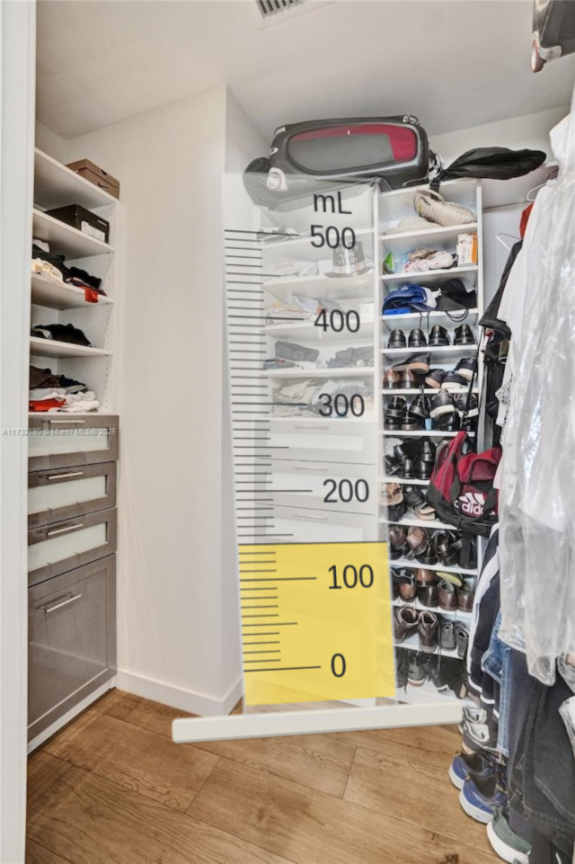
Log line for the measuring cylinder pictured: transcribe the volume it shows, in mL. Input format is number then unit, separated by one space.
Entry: 140 mL
